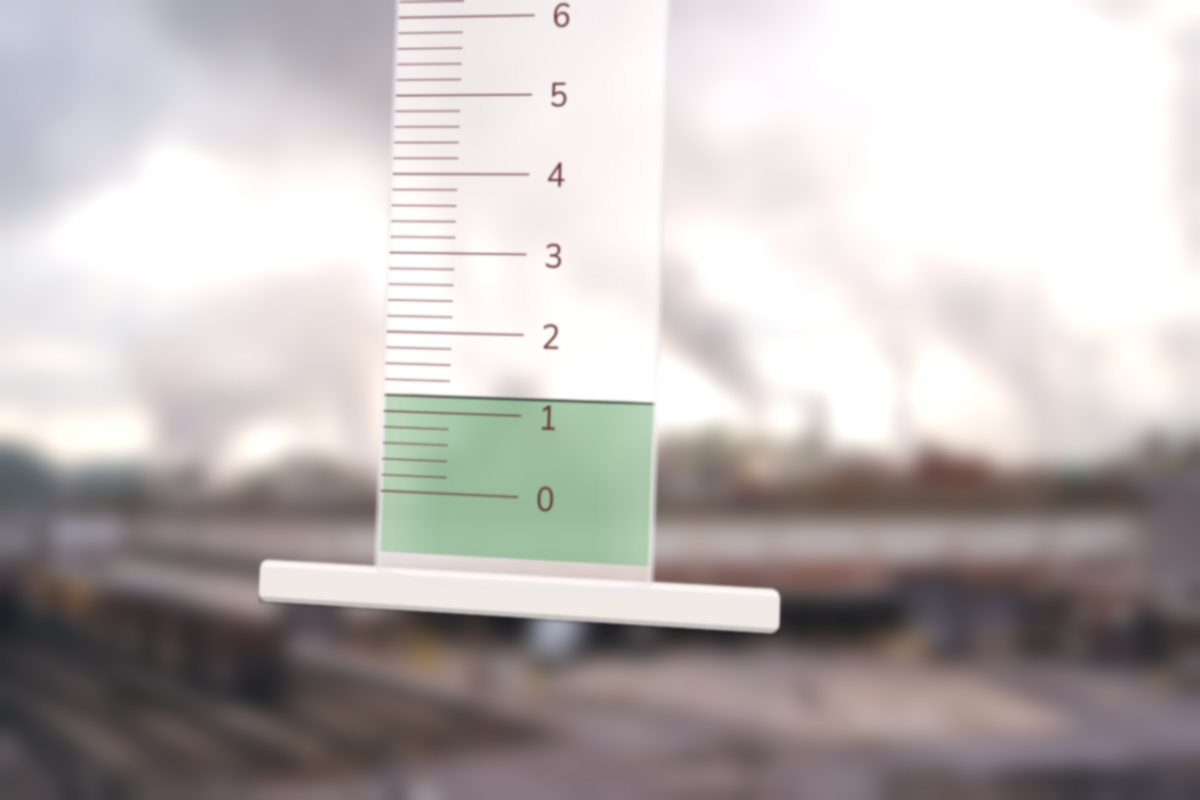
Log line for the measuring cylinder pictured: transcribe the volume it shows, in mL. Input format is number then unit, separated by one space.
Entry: 1.2 mL
